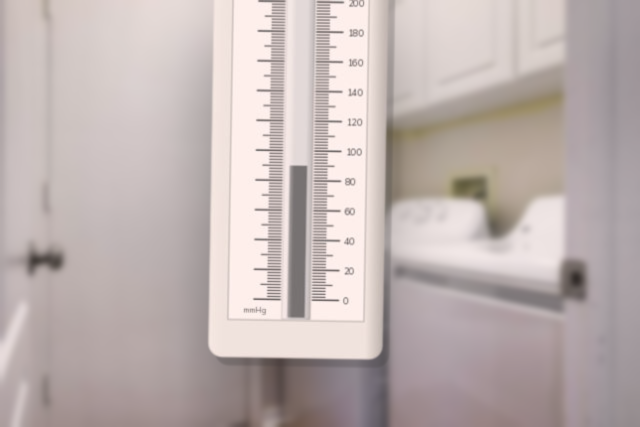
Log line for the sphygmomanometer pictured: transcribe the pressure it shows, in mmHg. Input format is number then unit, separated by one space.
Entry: 90 mmHg
